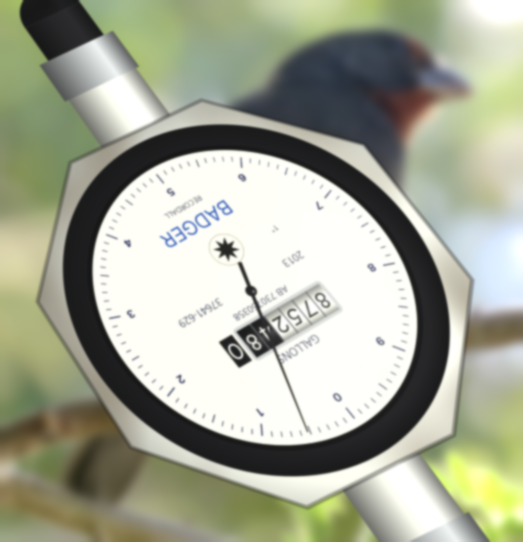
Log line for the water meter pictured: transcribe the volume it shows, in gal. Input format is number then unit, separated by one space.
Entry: 8752480.5 gal
